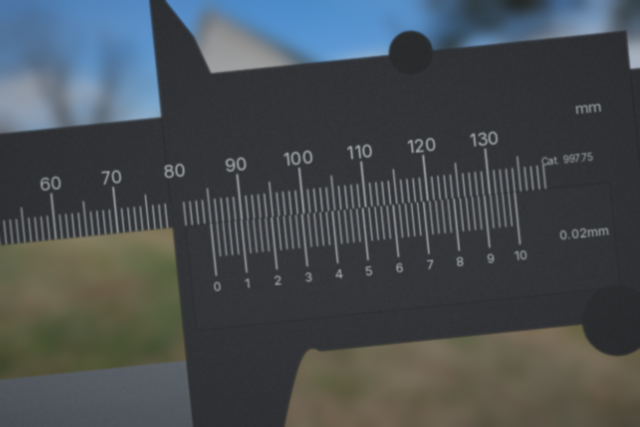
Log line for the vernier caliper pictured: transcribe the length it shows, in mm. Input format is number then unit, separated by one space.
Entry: 85.0 mm
